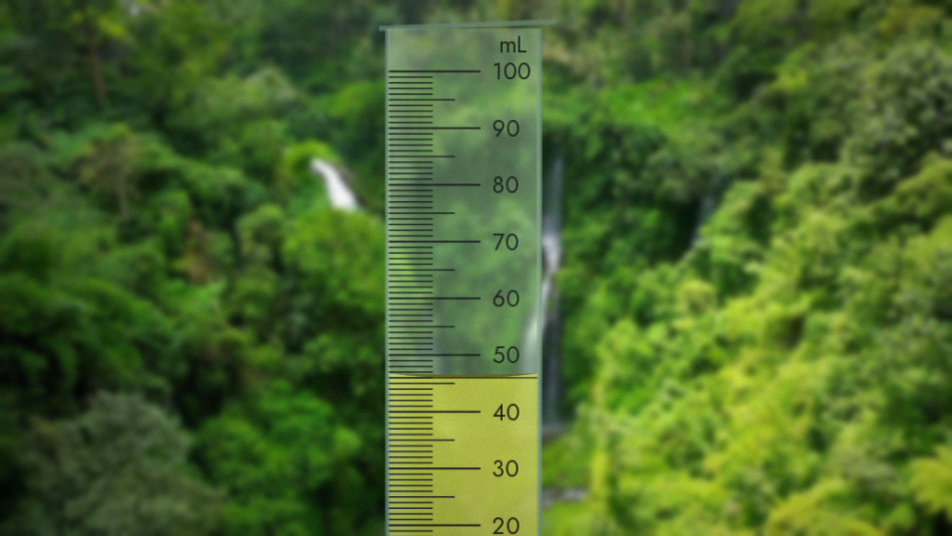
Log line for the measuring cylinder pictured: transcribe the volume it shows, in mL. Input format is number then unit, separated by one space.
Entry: 46 mL
